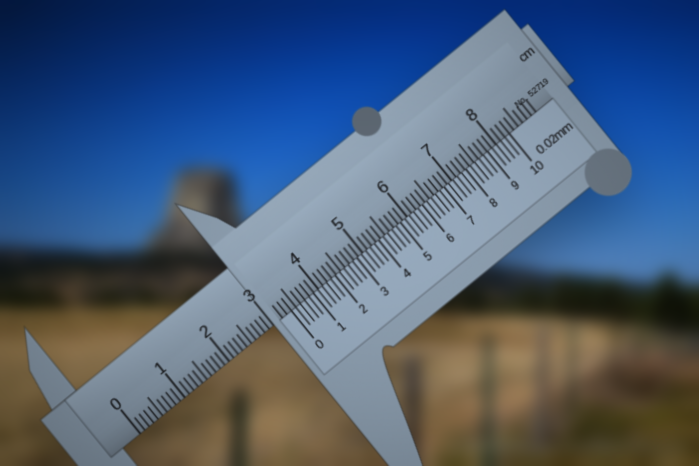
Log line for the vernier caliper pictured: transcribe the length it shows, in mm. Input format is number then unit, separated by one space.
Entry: 34.0 mm
